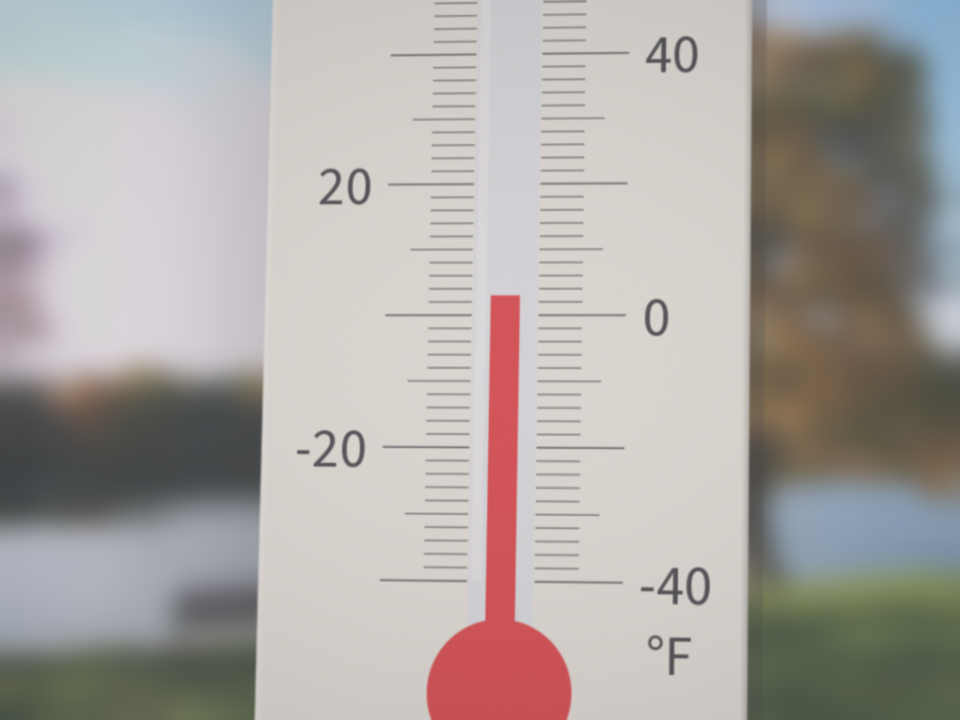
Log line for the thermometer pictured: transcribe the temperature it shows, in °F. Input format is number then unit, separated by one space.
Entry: 3 °F
